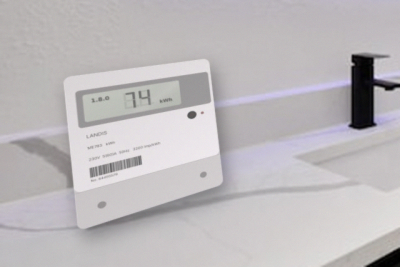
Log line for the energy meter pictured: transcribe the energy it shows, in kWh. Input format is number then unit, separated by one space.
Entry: 74 kWh
